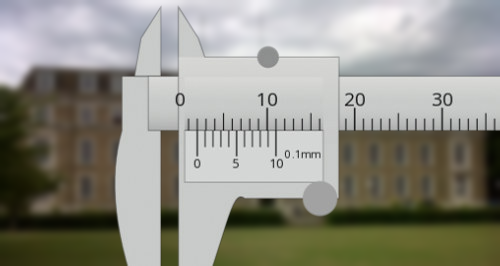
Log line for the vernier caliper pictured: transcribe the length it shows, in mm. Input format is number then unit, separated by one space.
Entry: 2.0 mm
